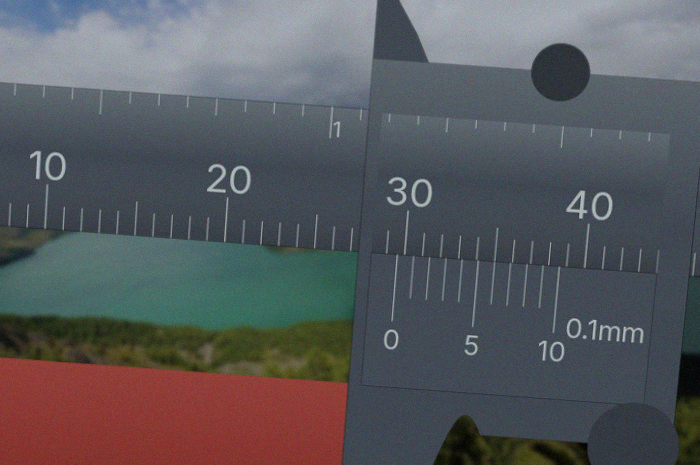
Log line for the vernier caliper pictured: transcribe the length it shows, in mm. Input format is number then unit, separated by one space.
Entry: 29.6 mm
